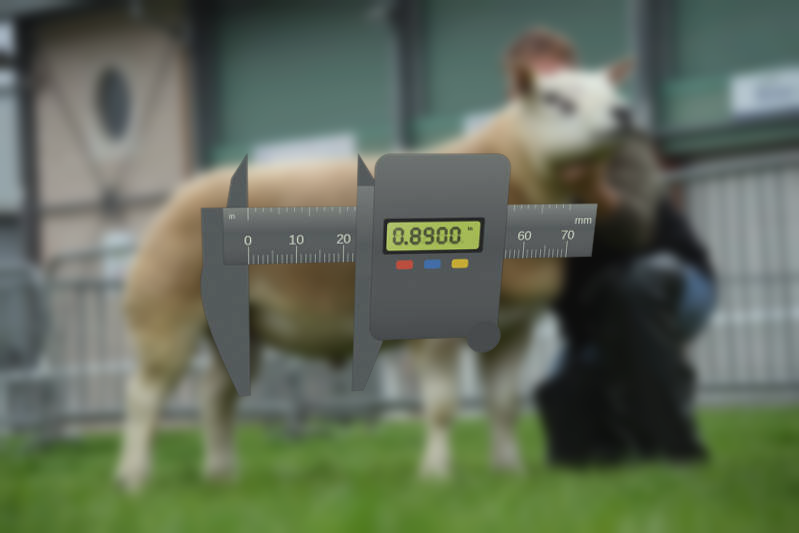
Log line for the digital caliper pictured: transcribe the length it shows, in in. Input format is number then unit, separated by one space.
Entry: 0.8900 in
